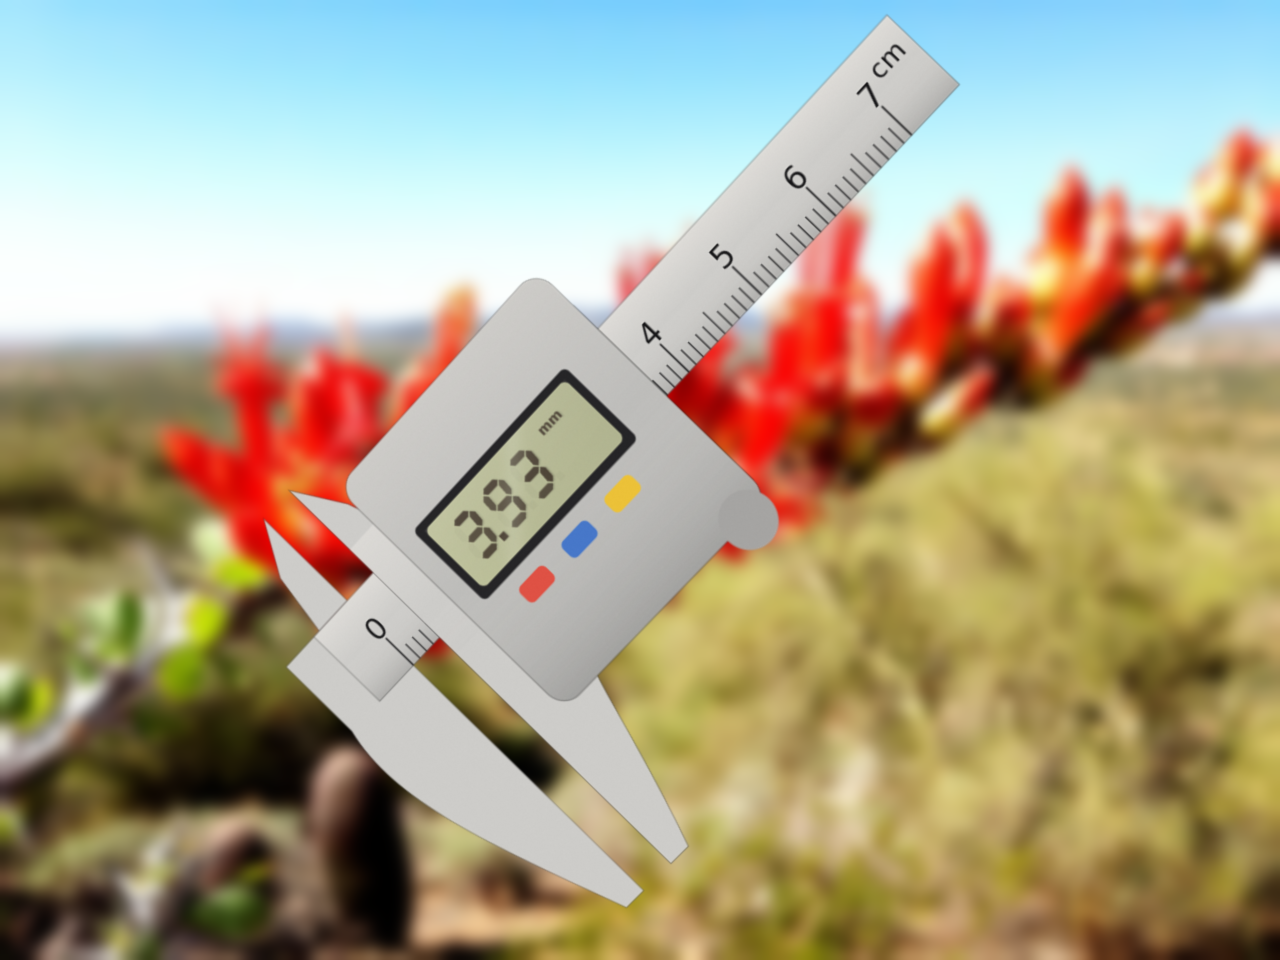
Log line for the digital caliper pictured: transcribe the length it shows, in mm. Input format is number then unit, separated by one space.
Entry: 3.93 mm
